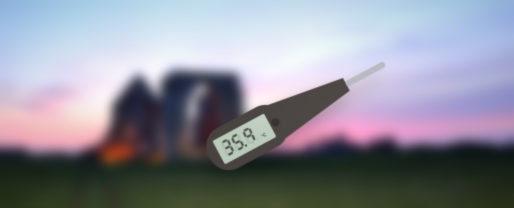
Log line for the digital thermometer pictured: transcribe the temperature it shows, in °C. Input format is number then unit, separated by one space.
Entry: 35.9 °C
